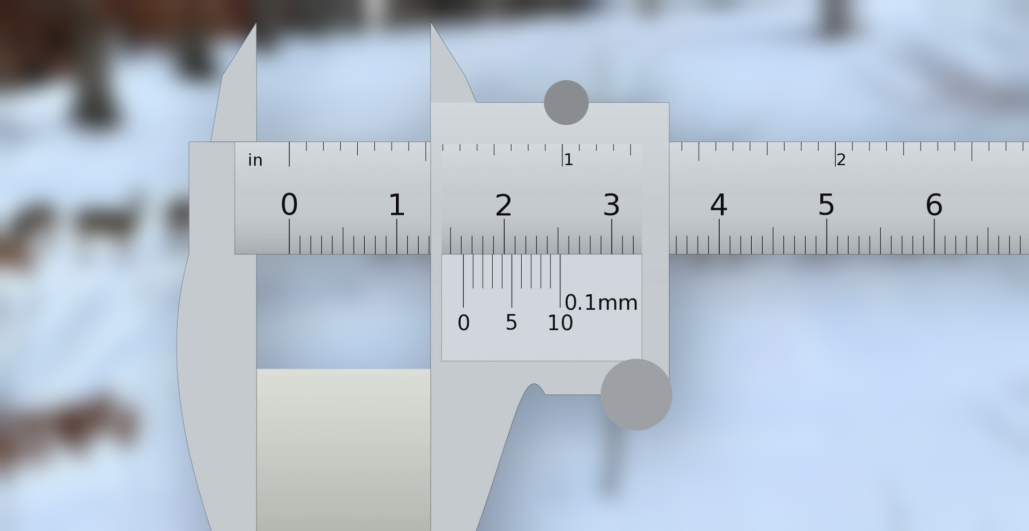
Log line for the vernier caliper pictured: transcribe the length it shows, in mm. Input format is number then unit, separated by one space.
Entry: 16.2 mm
